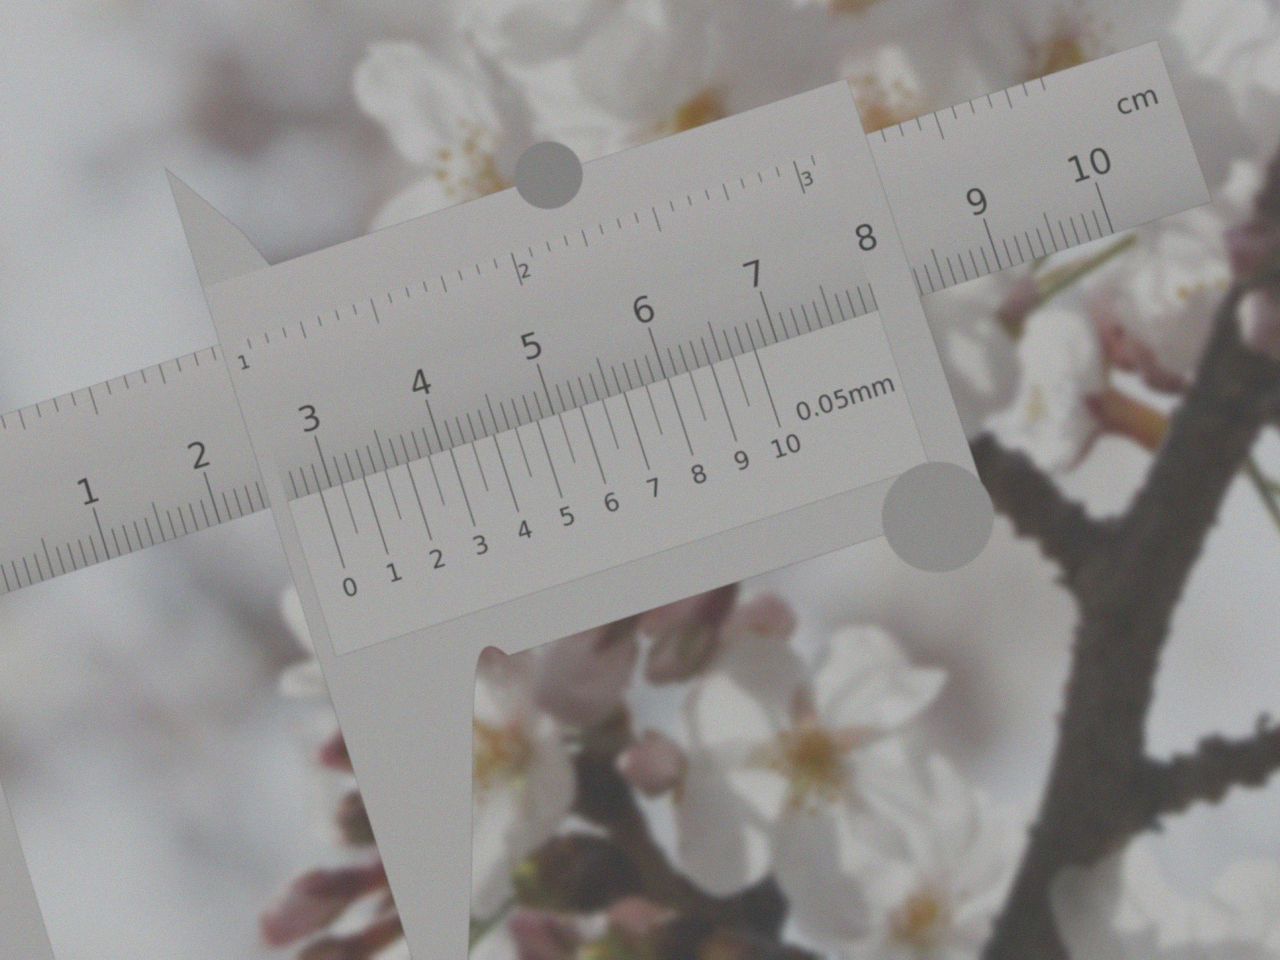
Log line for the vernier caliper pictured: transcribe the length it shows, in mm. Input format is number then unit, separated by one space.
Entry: 29.0 mm
